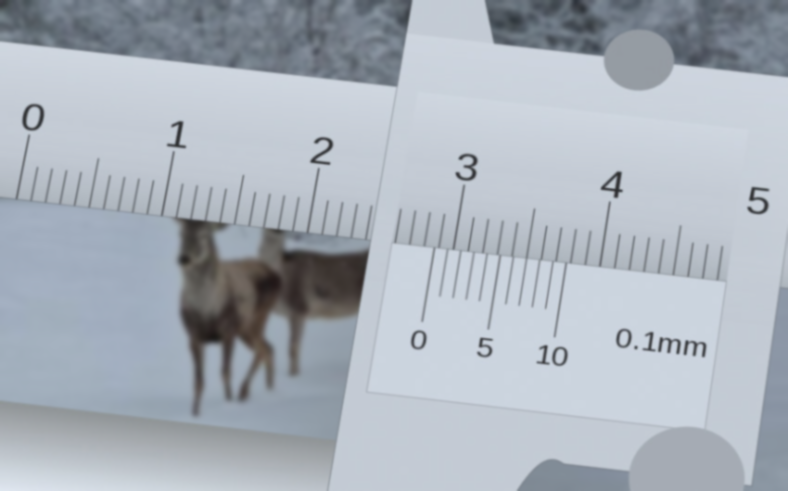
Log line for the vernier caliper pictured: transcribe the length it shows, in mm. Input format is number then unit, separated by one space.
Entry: 28.7 mm
